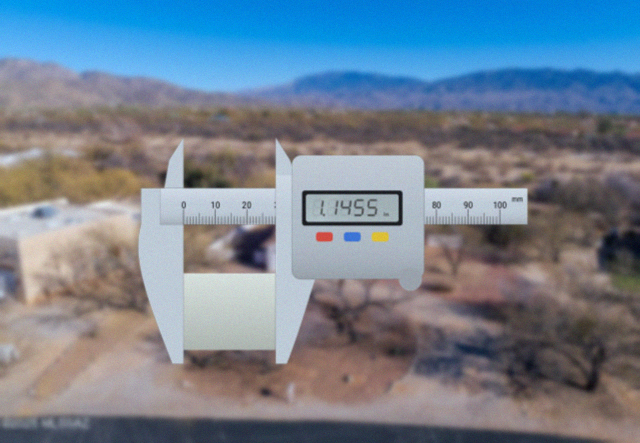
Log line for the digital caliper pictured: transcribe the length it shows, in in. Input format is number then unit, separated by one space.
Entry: 1.1455 in
